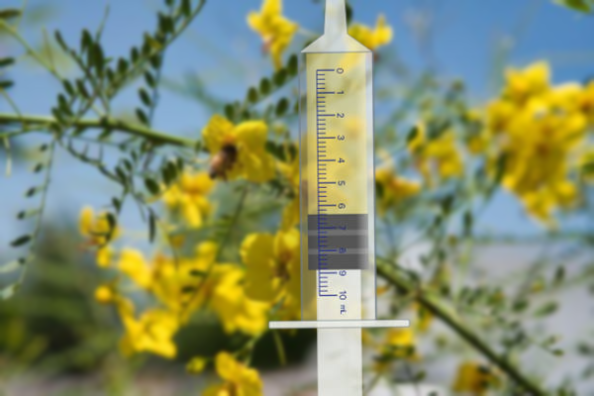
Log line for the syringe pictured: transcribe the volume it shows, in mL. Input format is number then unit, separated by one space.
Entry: 6.4 mL
